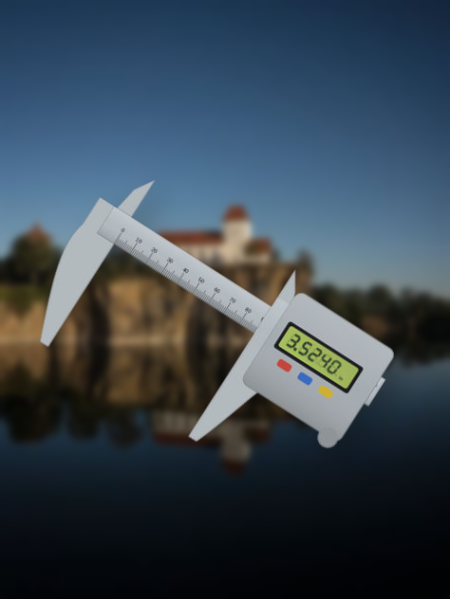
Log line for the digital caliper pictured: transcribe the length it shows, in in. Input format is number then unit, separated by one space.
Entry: 3.5240 in
